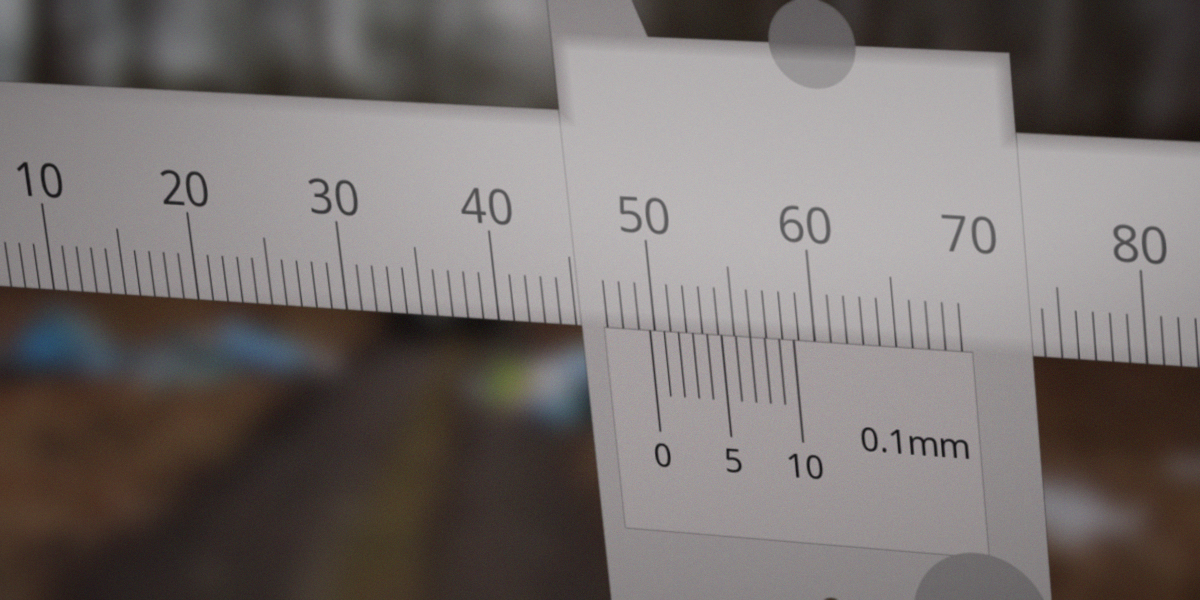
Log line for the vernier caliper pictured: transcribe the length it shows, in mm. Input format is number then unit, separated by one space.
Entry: 49.7 mm
